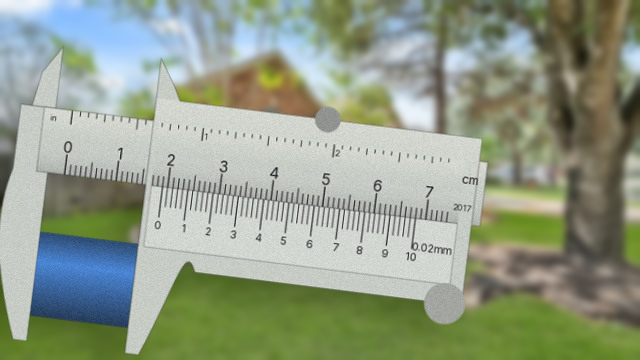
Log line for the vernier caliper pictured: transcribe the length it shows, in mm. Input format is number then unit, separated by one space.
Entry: 19.0 mm
